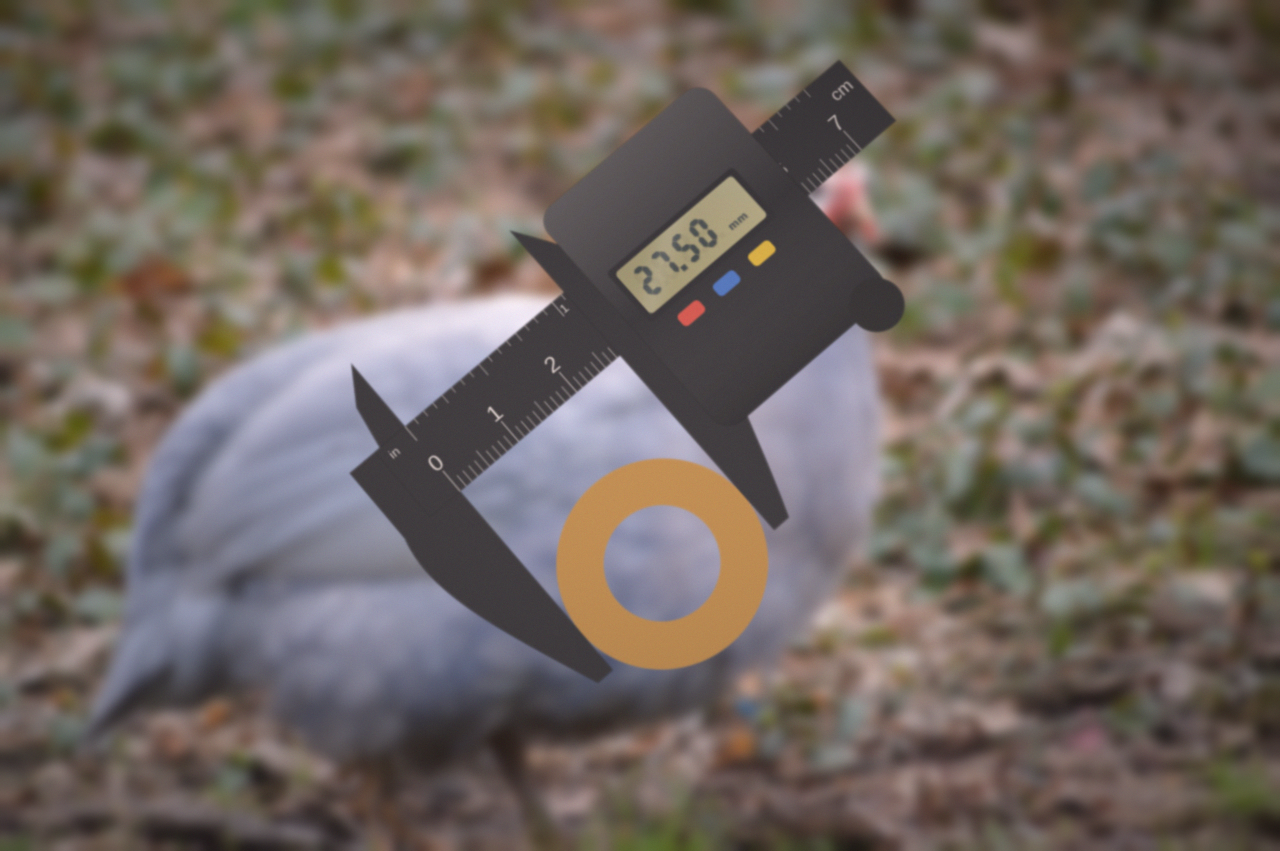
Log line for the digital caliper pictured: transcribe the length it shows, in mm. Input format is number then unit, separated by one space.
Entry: 27.50 mm
